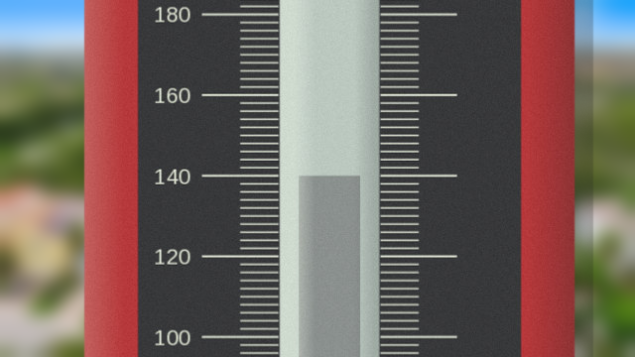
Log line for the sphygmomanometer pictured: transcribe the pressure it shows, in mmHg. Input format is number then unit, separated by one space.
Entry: 140 mmHg
